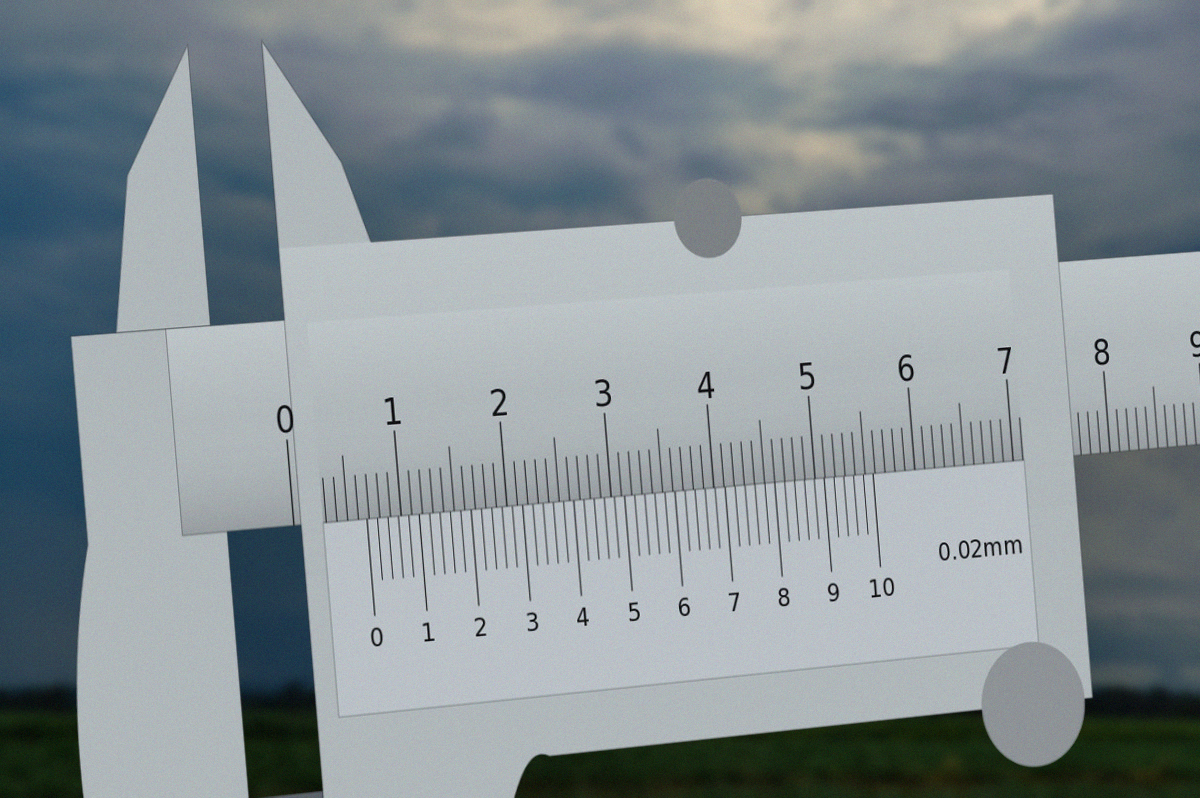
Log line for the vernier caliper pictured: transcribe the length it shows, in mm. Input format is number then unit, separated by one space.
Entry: 6.8 mm
